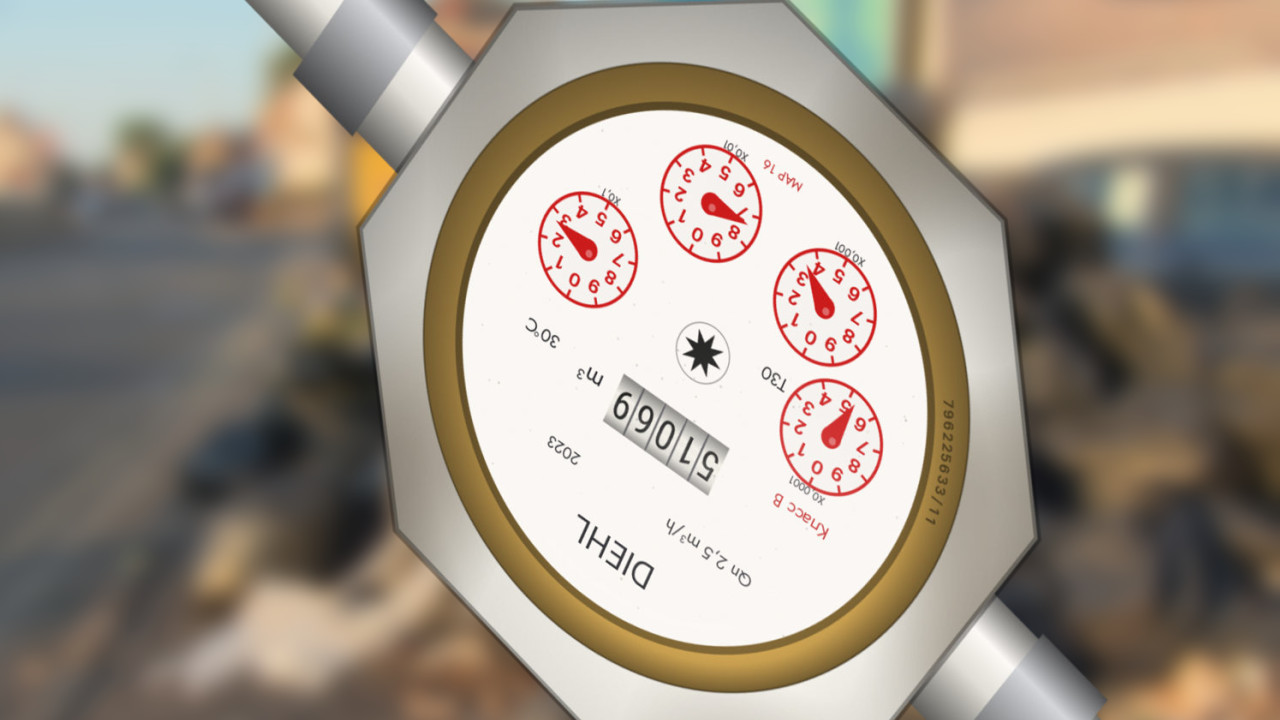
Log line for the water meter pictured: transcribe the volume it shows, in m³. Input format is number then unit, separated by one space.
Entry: 51069.2735 m³
